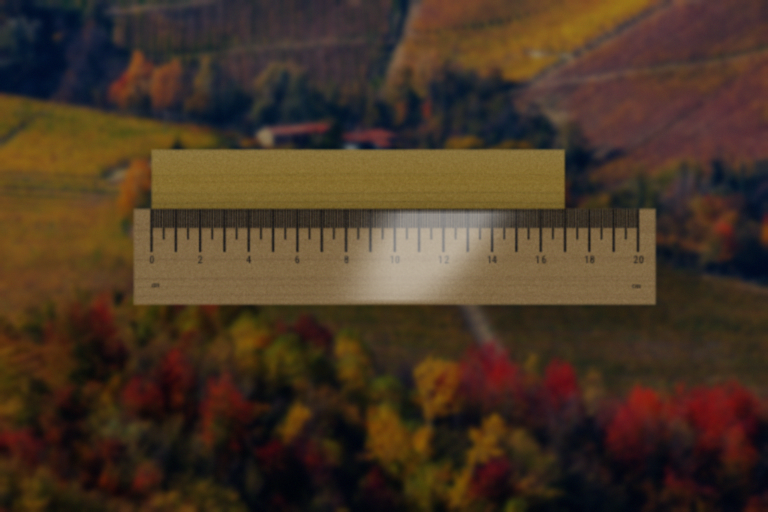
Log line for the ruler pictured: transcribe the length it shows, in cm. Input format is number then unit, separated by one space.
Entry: 17 cm
